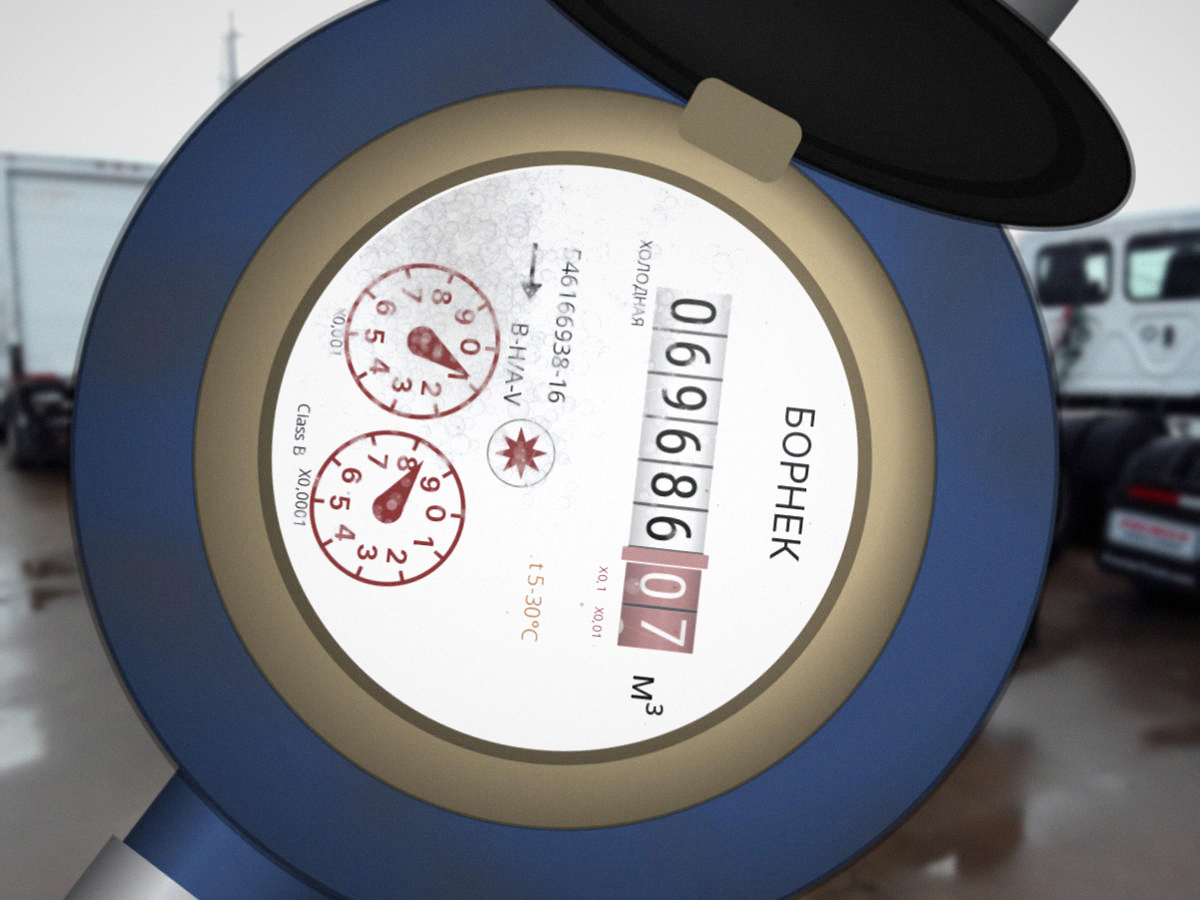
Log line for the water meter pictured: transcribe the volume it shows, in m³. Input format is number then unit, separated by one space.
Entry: 69686.0708 m³
